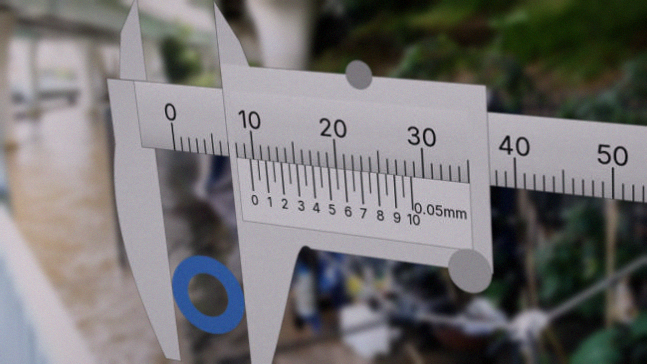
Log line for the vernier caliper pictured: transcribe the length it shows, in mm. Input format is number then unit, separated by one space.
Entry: 9.6 mm
